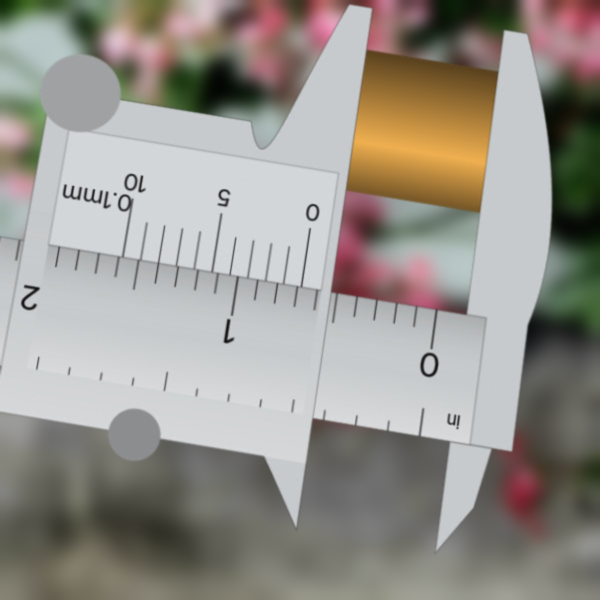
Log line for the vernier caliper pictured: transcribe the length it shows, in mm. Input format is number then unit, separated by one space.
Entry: 6.8 mm
